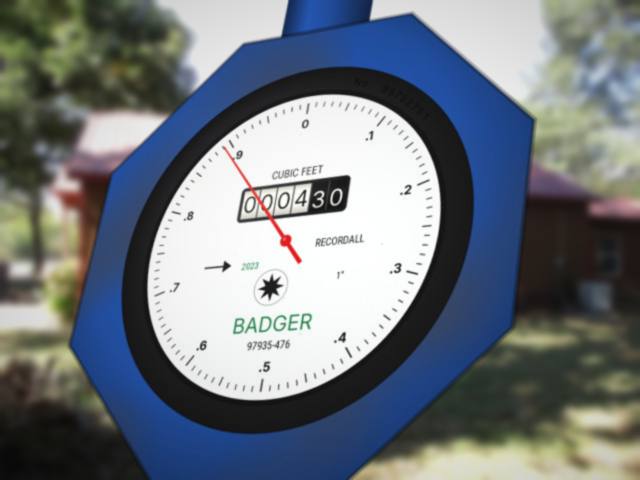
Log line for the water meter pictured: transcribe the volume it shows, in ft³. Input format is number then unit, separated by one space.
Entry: 429.89 ft³
